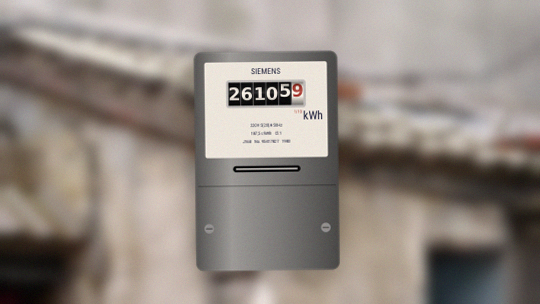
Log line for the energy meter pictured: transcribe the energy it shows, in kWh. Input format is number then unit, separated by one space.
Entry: 26105.9 kWh
